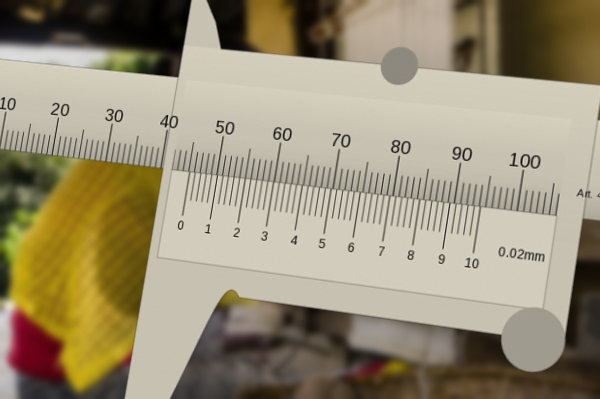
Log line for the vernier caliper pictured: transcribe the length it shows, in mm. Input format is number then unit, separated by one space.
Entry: 45.2 mm
